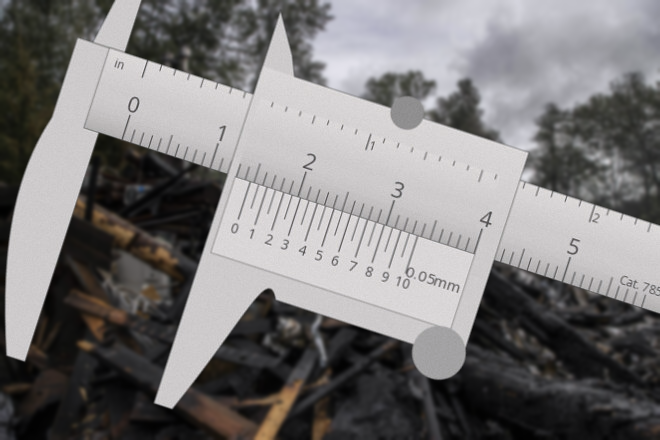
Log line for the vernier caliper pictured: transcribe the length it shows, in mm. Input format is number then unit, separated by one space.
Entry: 14.6 mm
